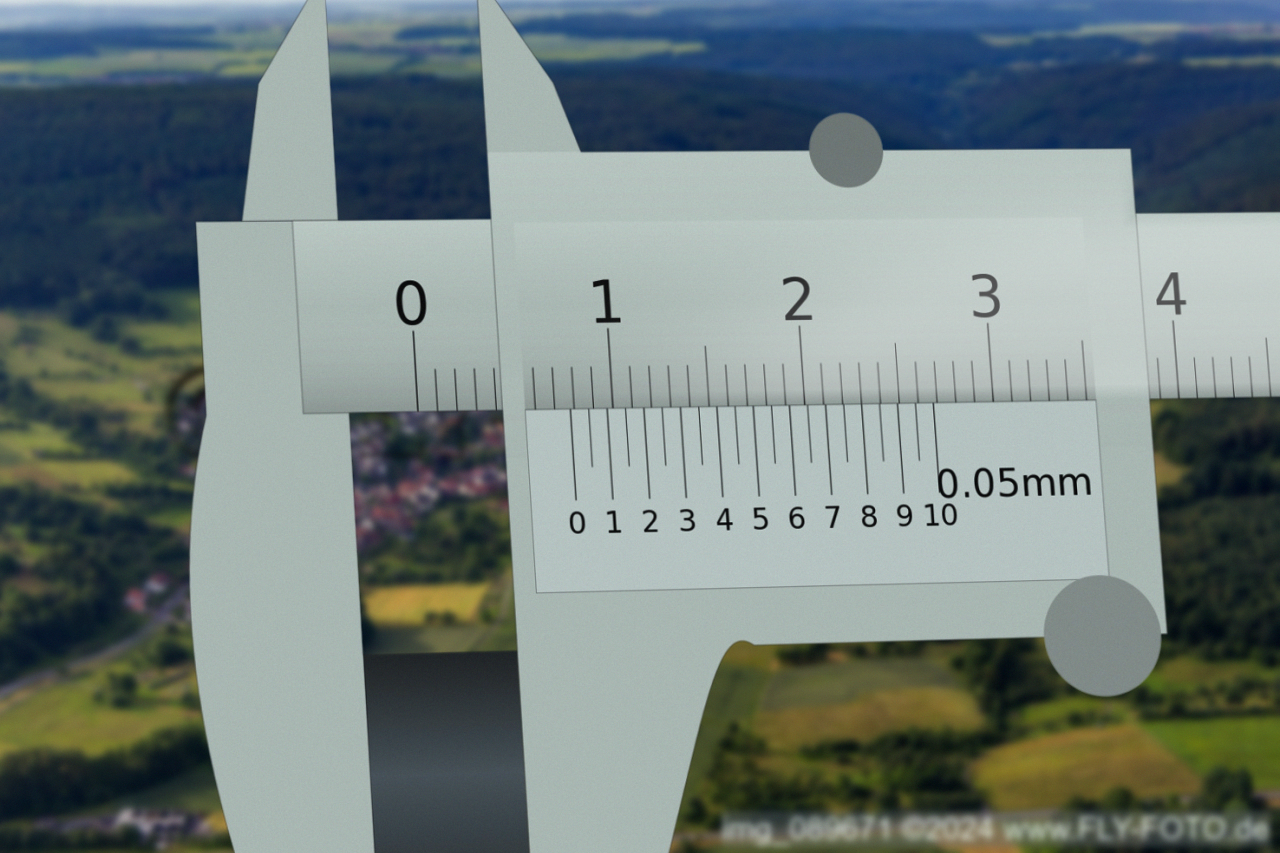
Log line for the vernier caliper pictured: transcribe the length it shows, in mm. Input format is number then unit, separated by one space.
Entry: 7.8 mm
